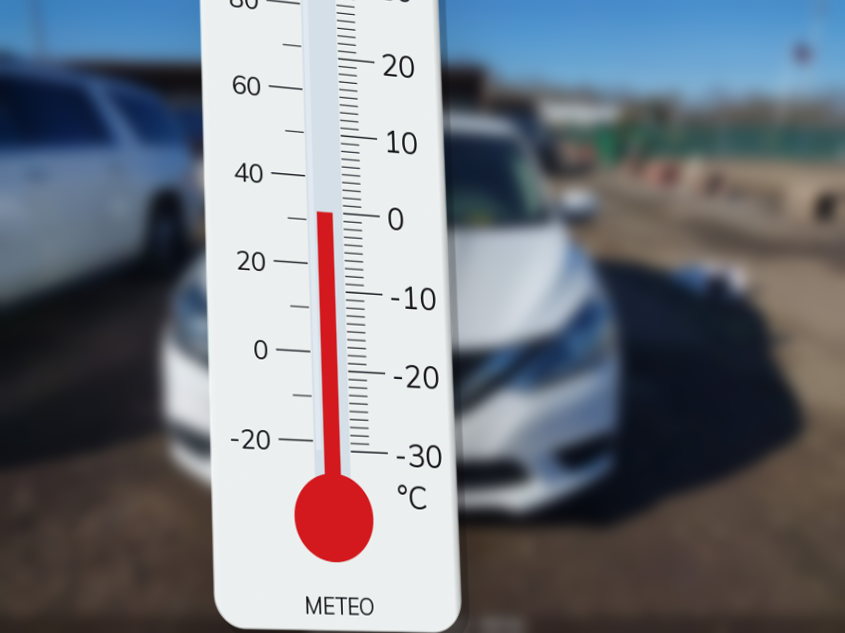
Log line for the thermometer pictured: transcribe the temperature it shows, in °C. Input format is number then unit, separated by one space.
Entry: 0 °C
